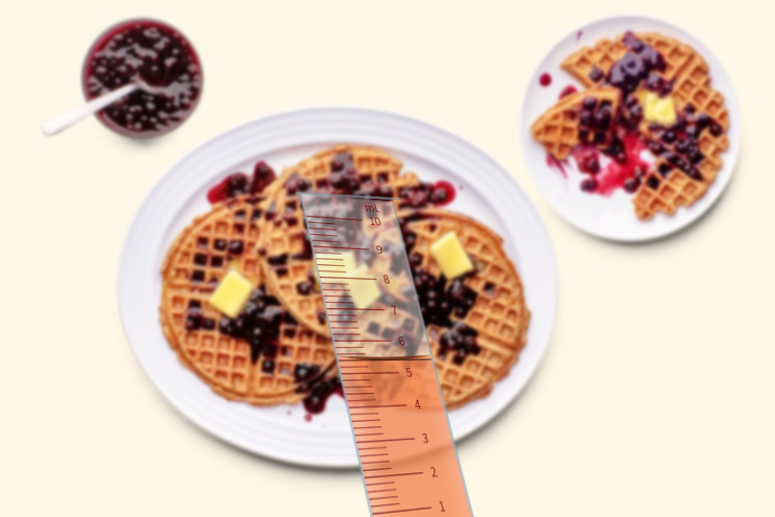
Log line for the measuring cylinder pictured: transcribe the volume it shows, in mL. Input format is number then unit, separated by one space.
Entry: 5.4 mL
